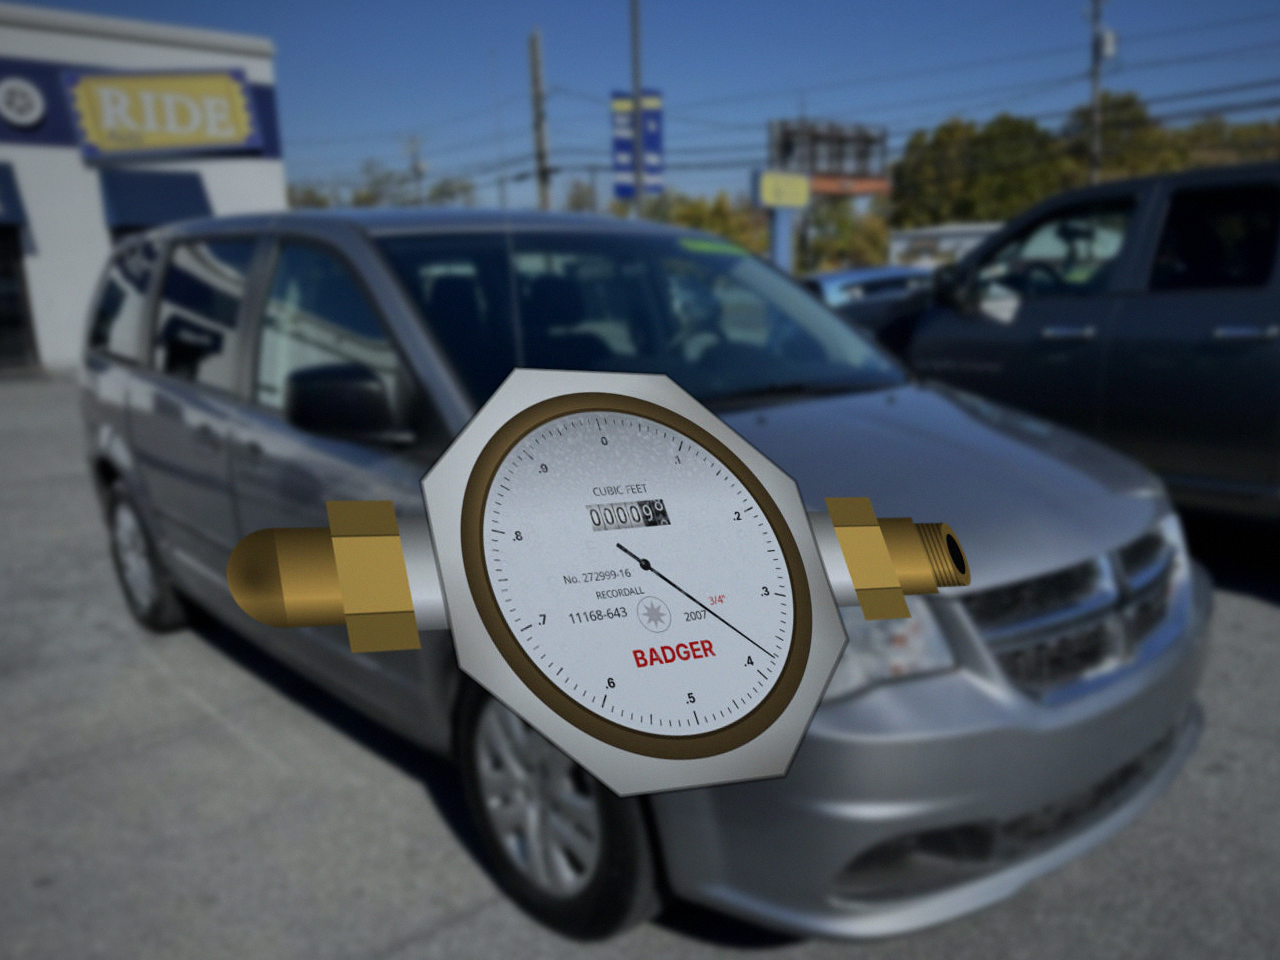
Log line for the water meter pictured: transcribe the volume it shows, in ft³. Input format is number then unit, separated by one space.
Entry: 98.37 ft³
